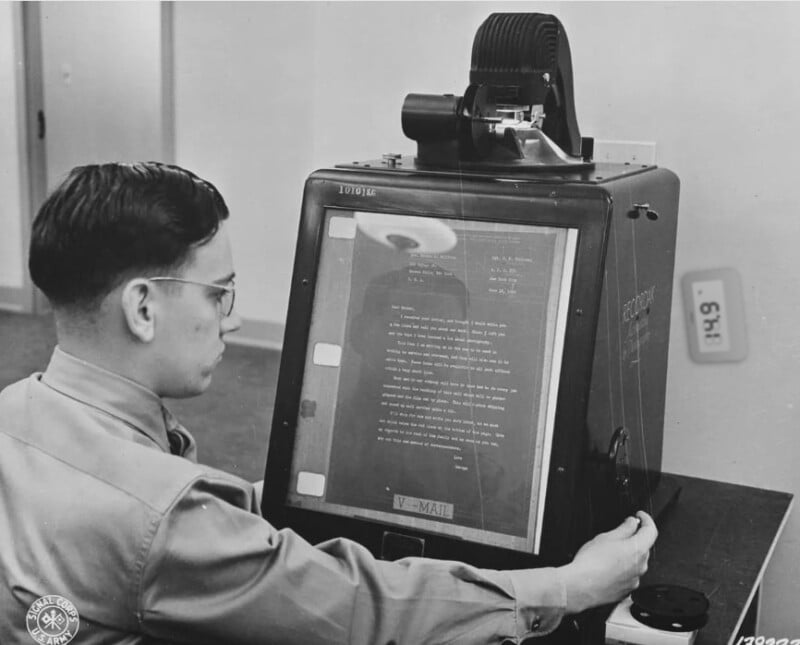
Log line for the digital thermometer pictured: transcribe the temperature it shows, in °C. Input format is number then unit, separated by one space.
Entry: 14.9 °C
